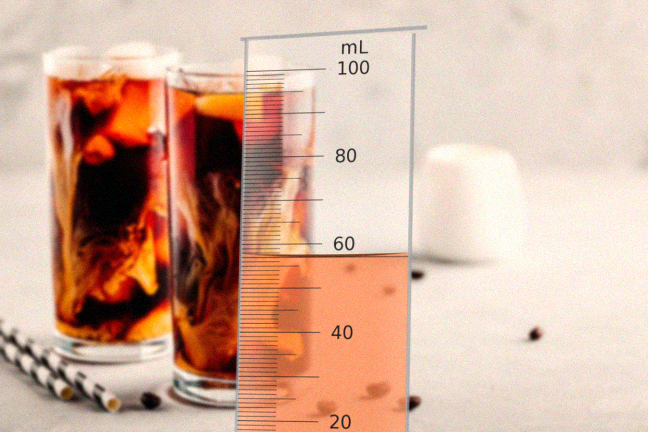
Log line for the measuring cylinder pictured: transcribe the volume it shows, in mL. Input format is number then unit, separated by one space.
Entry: 57 mL
